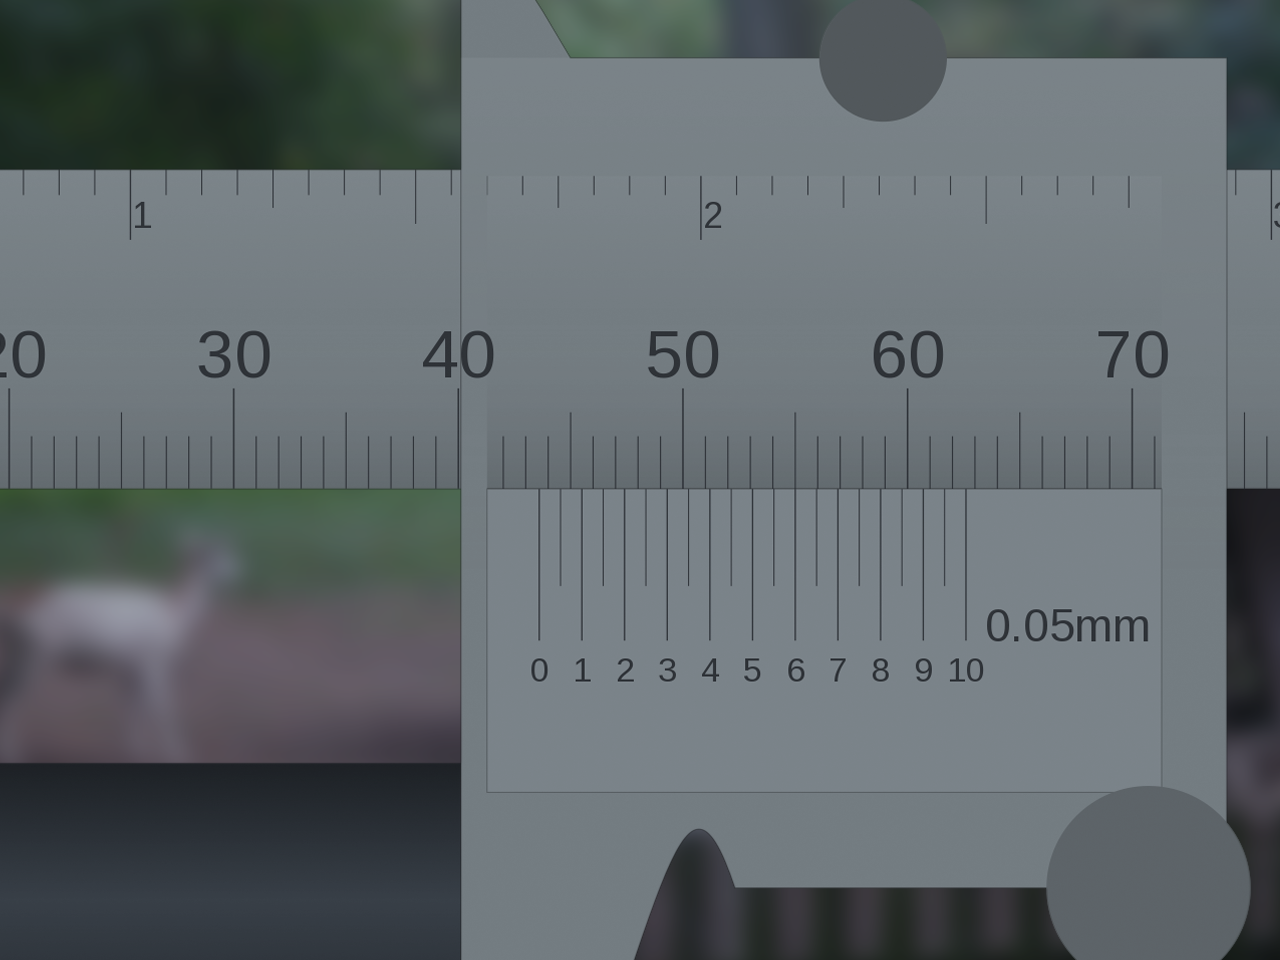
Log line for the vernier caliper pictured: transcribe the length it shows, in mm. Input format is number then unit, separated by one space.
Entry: 43.6 mm
